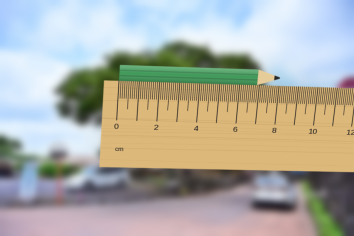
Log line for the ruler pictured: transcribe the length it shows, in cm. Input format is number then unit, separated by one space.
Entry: 8 cm
